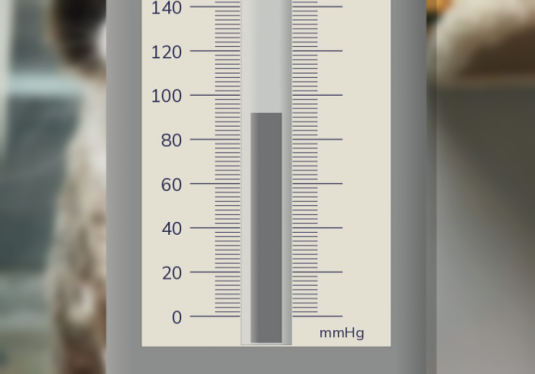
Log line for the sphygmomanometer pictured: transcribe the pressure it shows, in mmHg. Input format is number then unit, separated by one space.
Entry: 92 mmHg
